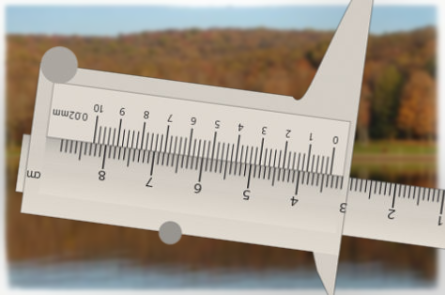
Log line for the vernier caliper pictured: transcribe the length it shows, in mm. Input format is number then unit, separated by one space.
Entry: 33.5 mm
